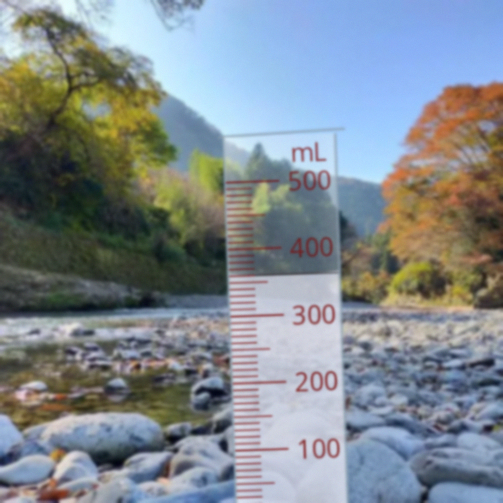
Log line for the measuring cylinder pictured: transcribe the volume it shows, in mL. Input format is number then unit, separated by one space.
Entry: 360 mL
